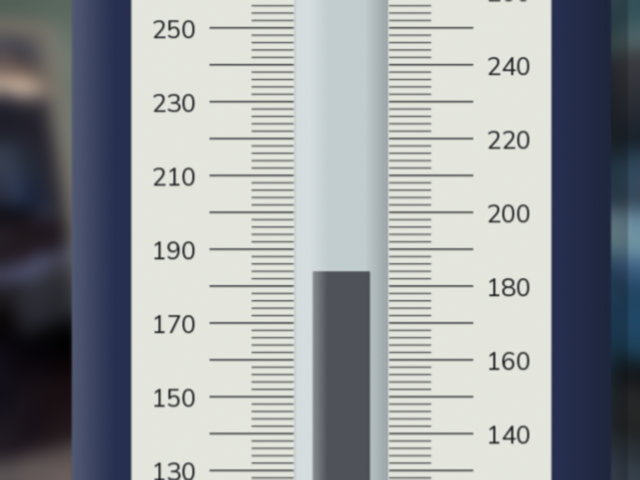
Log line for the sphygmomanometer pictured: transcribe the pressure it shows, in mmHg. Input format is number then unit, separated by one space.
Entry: 184 mmHg
